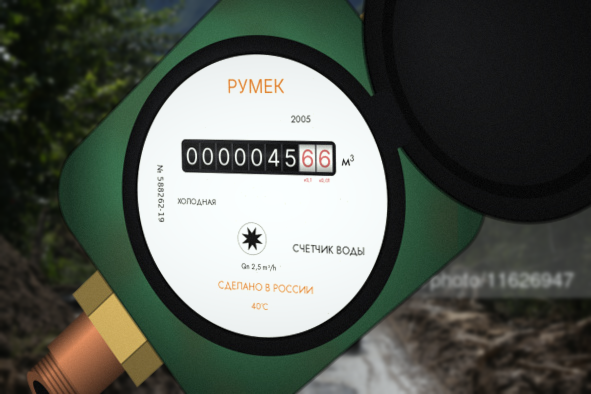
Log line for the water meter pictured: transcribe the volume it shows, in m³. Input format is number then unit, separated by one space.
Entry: 45.66 m³
